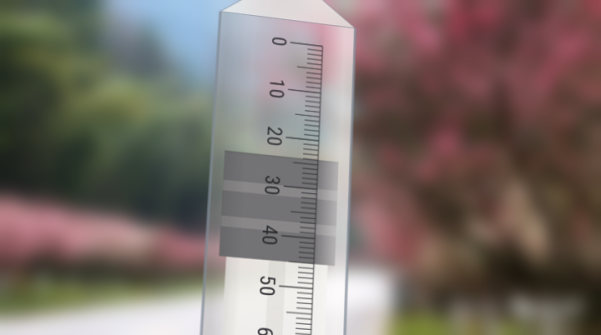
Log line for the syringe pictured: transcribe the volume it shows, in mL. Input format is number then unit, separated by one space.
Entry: 24 mL
